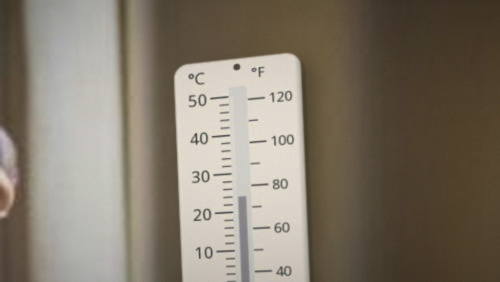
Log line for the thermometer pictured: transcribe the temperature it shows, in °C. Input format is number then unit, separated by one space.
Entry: 24 °C
